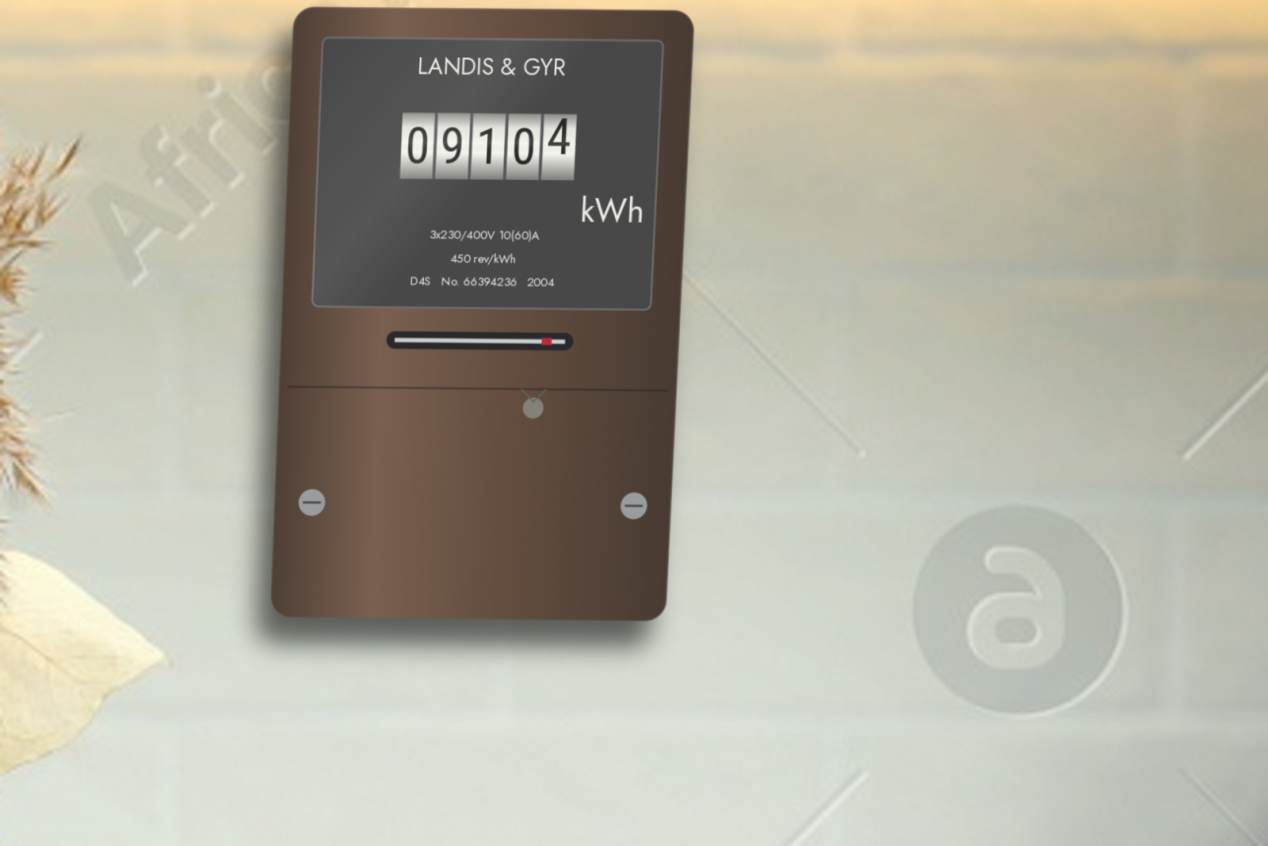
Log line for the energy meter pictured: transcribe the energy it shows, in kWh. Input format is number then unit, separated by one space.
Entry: 9104 kWh
